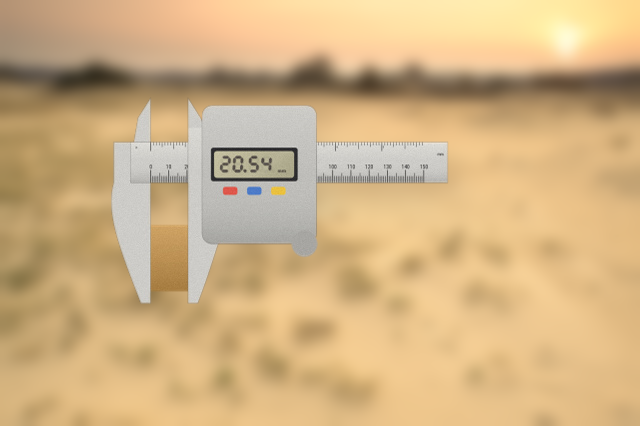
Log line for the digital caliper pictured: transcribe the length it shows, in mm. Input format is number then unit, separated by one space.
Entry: 20.54 mm
